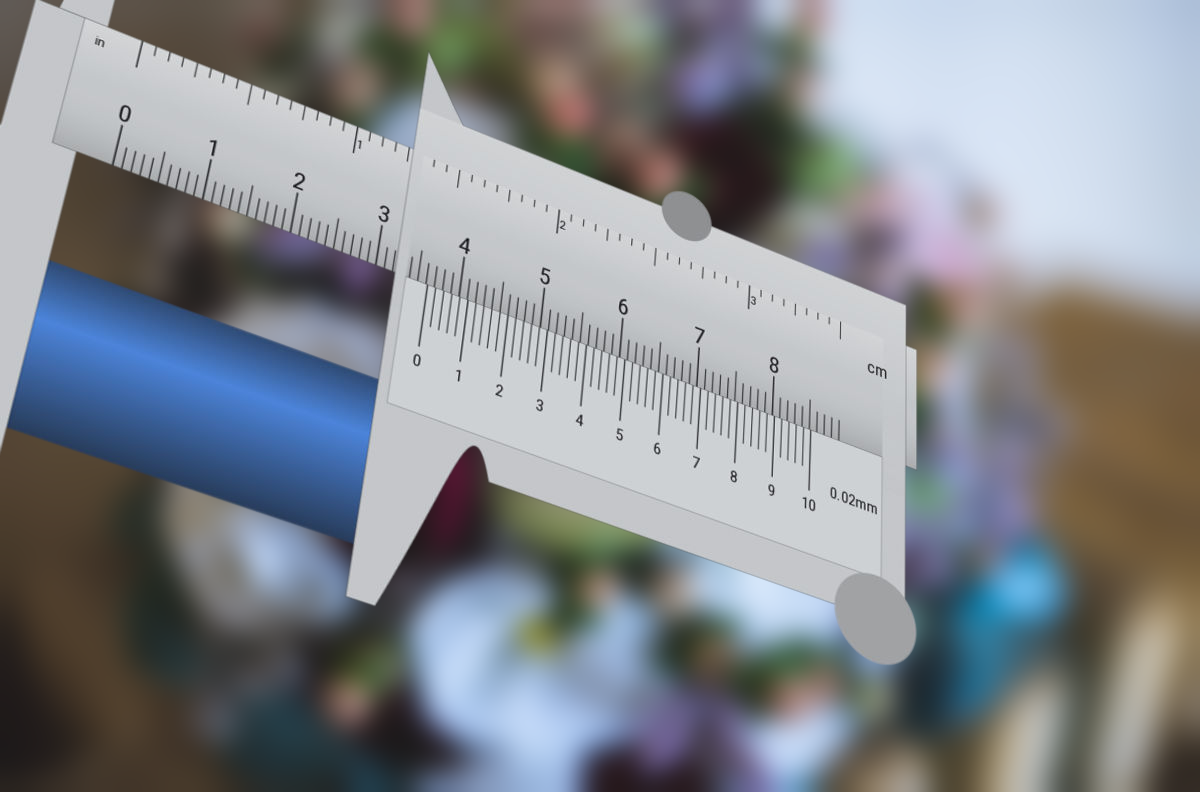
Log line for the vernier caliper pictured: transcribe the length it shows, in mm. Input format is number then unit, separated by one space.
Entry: 36.2 mm
